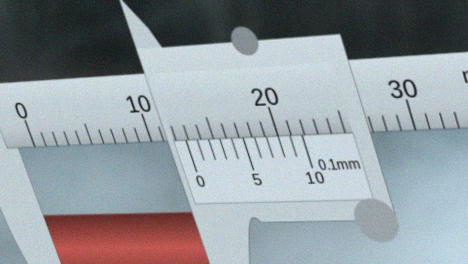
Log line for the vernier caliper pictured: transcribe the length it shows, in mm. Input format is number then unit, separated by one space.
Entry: 12.8 mm
